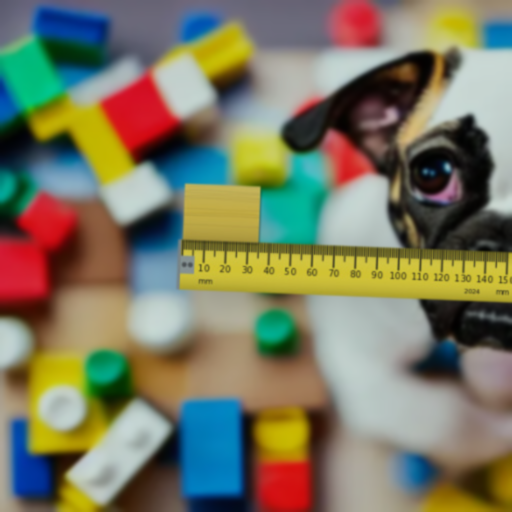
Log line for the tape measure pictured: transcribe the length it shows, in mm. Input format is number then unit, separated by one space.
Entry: 35 mm
